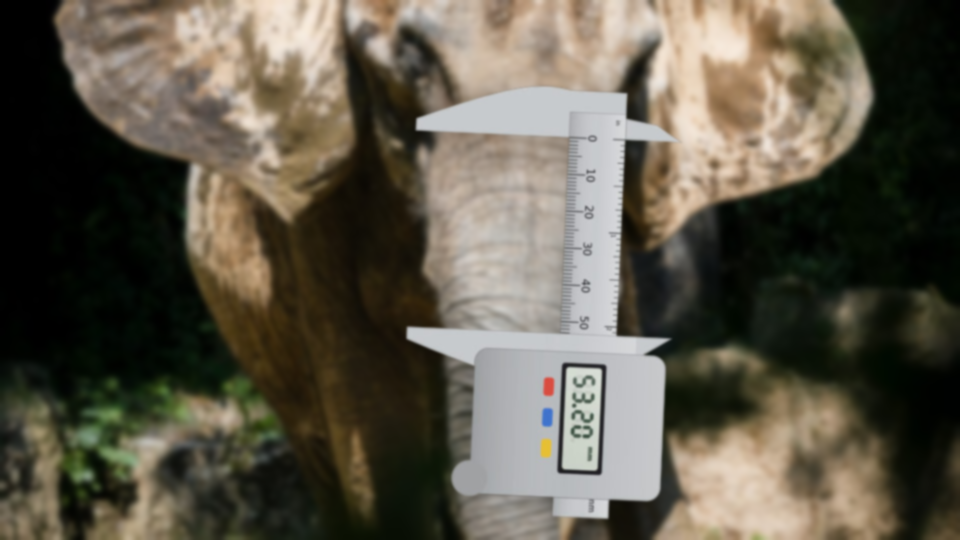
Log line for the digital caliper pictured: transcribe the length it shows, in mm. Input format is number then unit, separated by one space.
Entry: 53.20 mm
